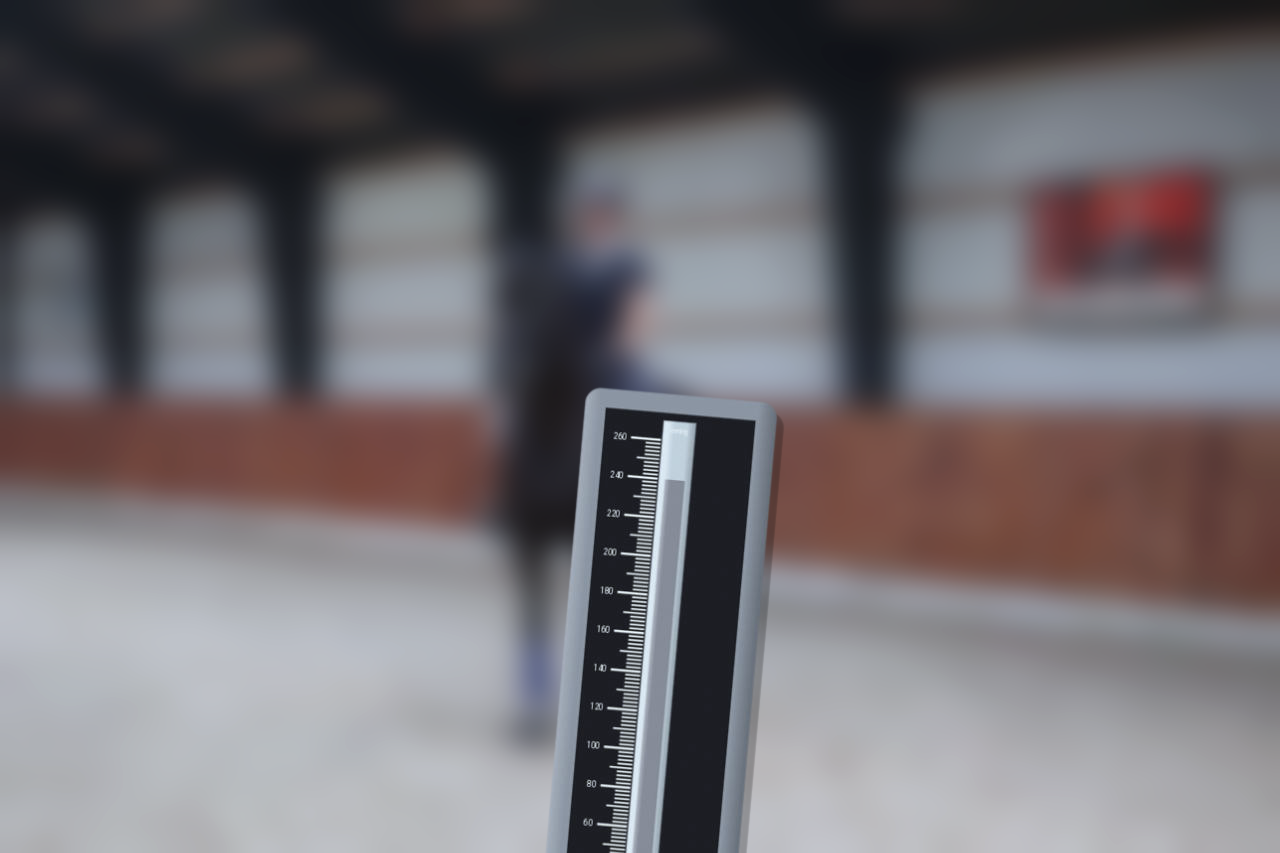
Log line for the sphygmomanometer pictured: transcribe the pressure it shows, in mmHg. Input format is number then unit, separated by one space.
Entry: 240 mmHg
